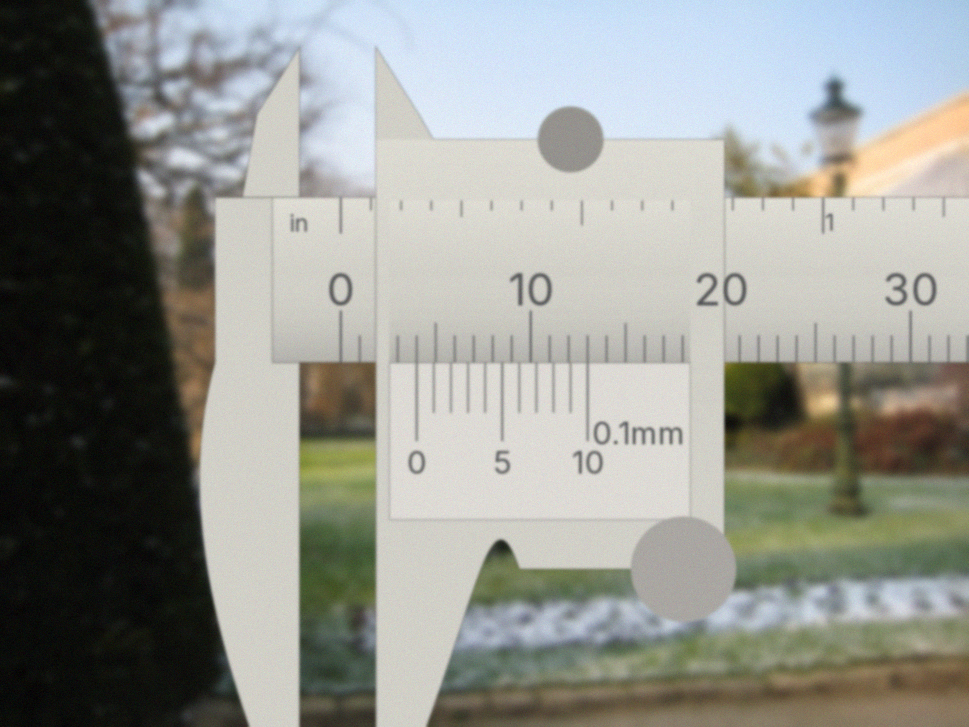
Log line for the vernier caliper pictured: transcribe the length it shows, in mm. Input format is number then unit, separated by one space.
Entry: 4.0 mm
